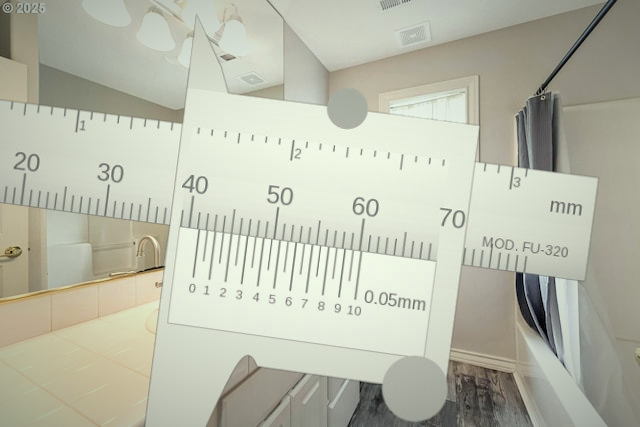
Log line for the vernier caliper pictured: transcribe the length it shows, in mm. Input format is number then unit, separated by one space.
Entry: 41.2 mm
